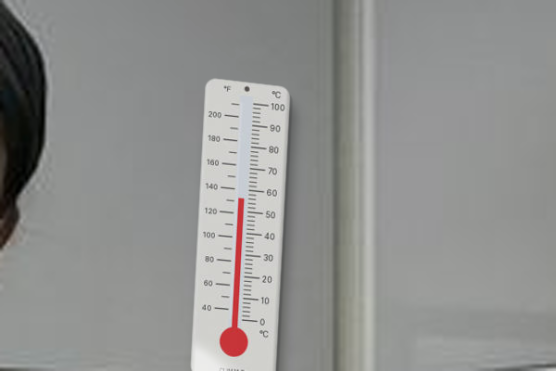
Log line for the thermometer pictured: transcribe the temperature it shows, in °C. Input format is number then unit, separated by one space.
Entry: 56 °C
